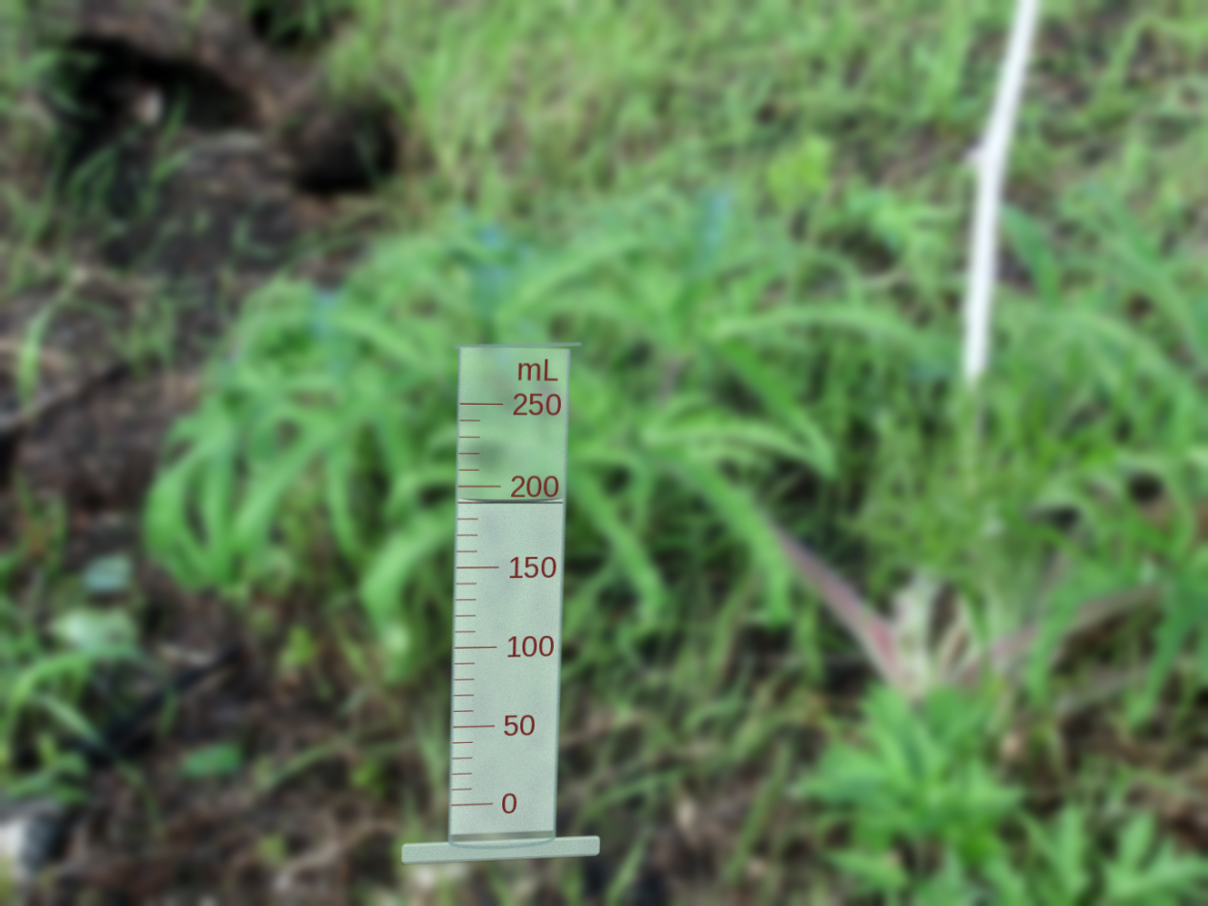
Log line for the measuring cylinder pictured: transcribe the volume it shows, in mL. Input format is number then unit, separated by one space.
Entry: 190 mL
